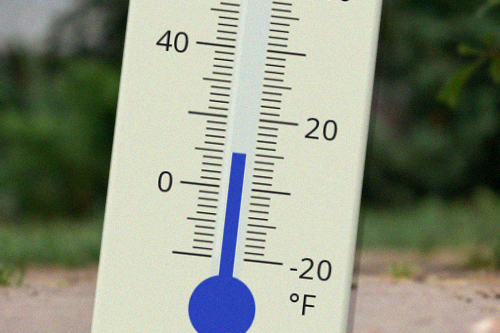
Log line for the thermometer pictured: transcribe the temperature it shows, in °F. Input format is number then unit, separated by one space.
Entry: 10 °F
